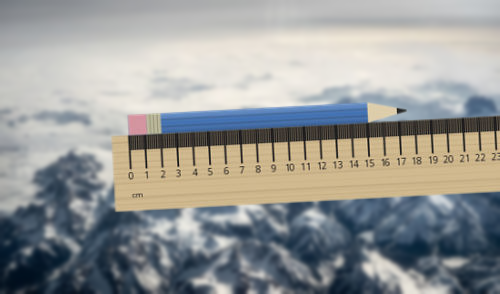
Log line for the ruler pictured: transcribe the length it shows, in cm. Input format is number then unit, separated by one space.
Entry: 17.5 cm
